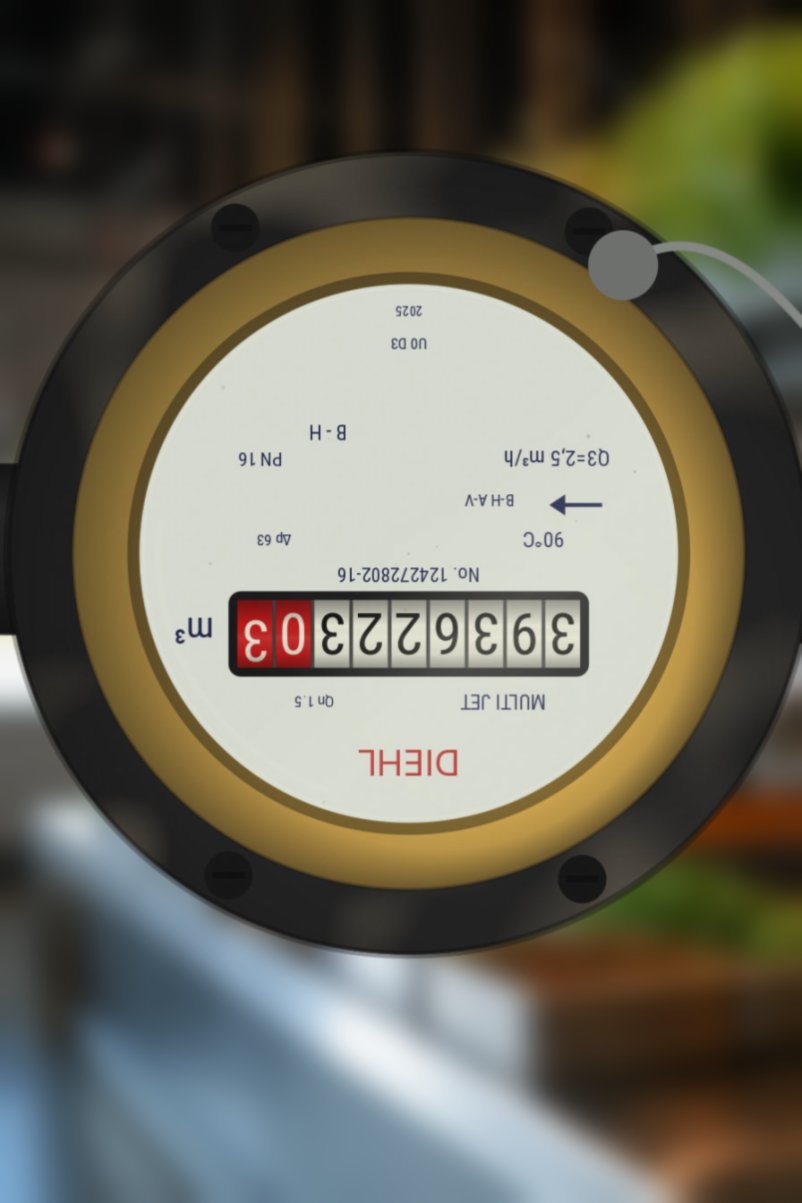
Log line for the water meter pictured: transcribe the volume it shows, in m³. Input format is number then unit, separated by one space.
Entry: 3936223.03 m³
